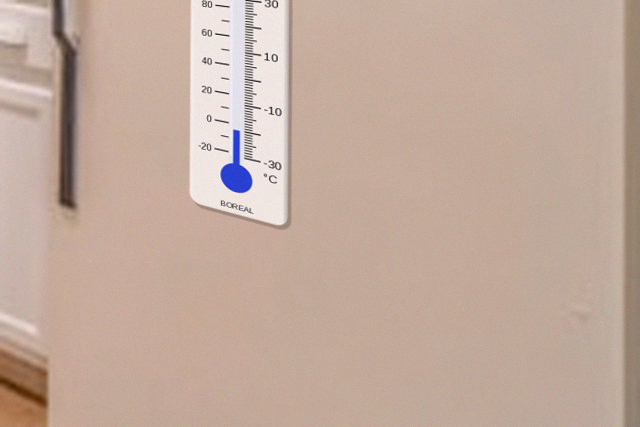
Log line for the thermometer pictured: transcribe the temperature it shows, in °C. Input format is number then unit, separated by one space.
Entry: -20 °C
